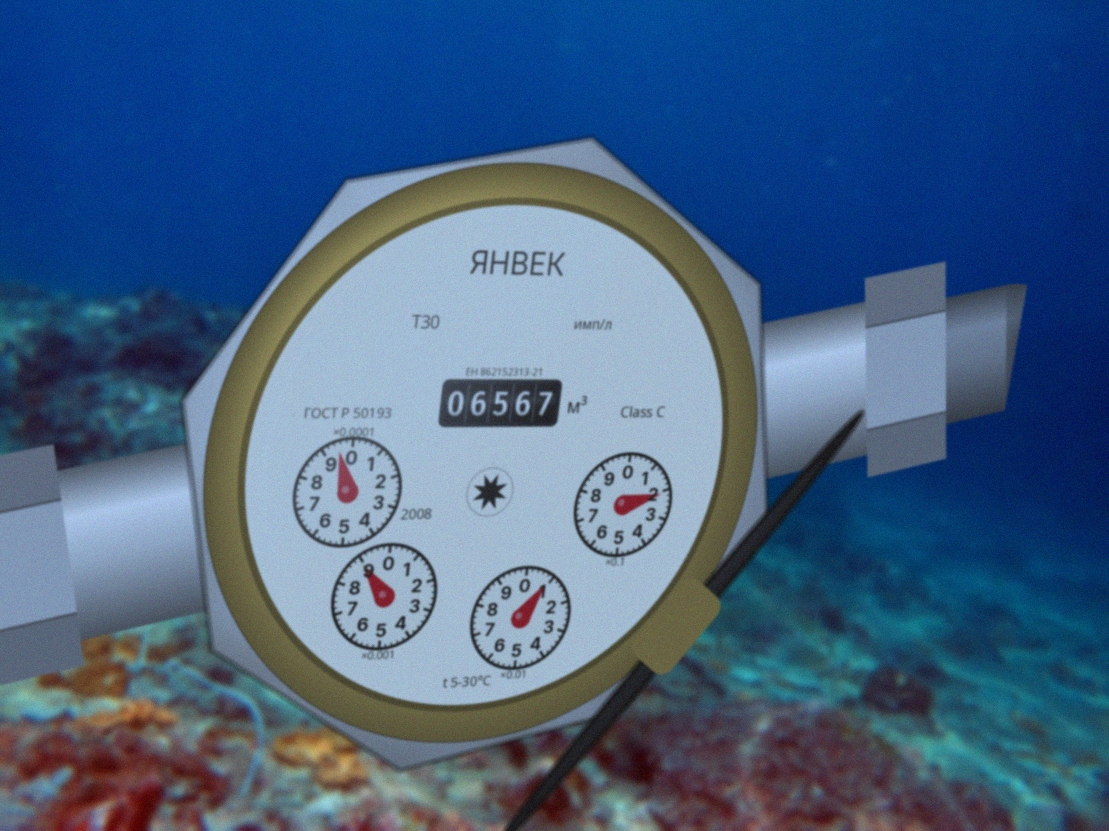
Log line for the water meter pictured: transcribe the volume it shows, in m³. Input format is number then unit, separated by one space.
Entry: 6567.2089 m³
